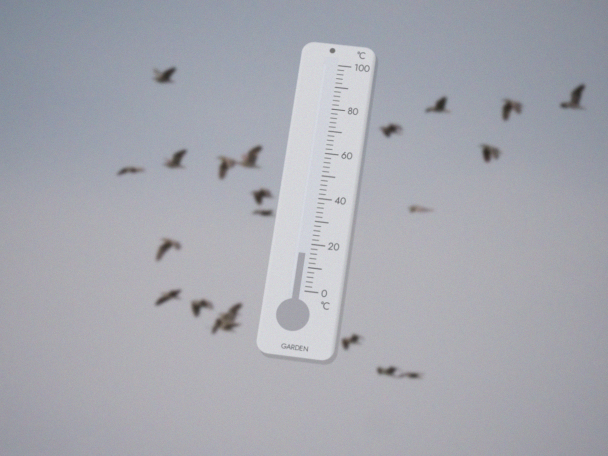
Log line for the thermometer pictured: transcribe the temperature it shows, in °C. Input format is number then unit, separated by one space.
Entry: 16 °C
